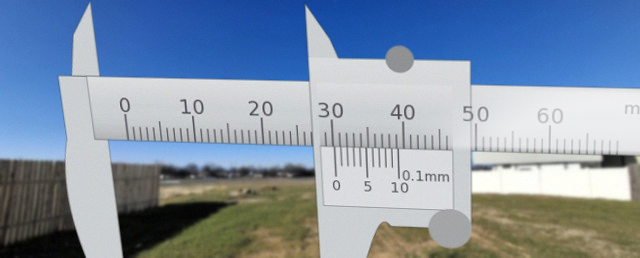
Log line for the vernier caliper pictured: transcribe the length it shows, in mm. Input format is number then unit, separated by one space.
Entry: 30.2 mm
